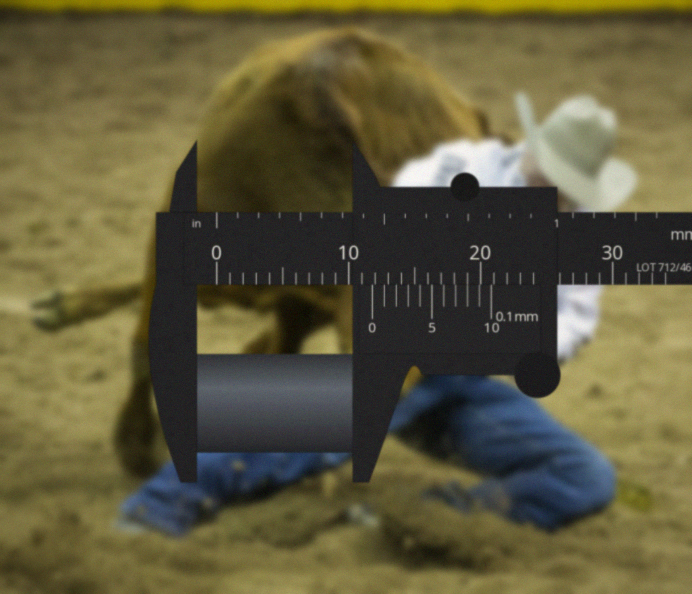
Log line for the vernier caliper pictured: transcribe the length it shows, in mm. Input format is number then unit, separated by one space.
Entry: 11.8 mm
